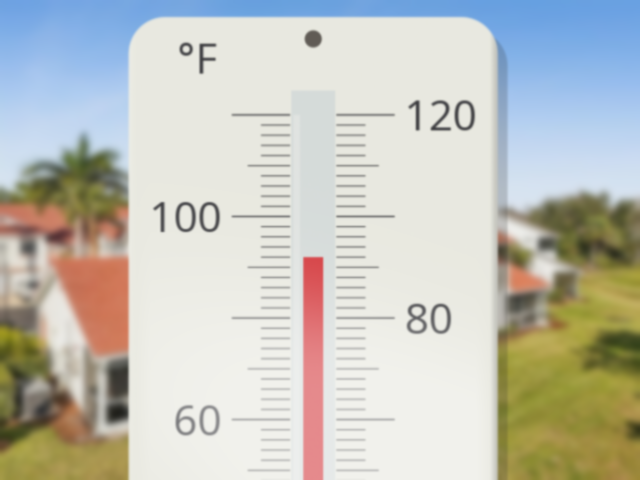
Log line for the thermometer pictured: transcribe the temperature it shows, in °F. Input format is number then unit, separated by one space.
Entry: 92 °F
